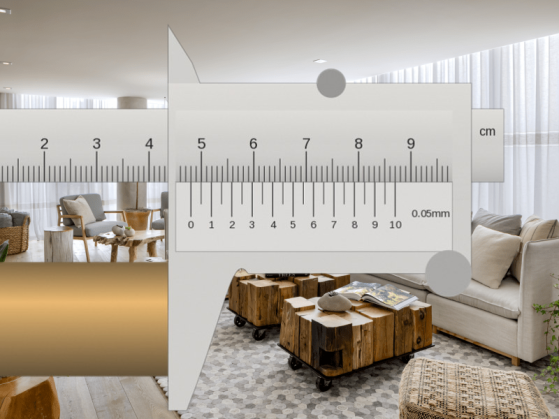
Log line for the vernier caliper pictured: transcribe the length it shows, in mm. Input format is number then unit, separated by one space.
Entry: 48.0 mm
